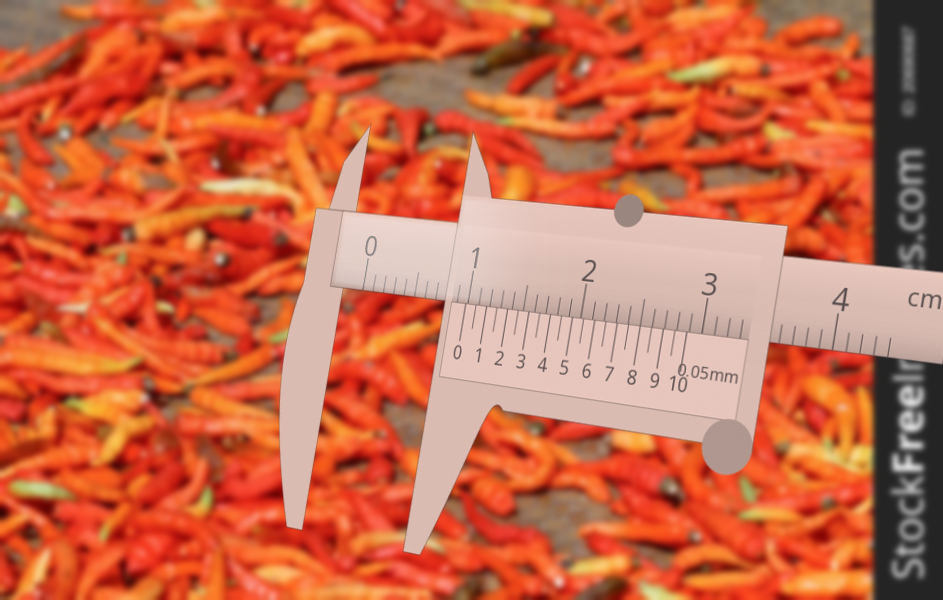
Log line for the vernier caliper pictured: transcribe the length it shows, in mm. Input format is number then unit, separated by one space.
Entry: 9.8 mm
